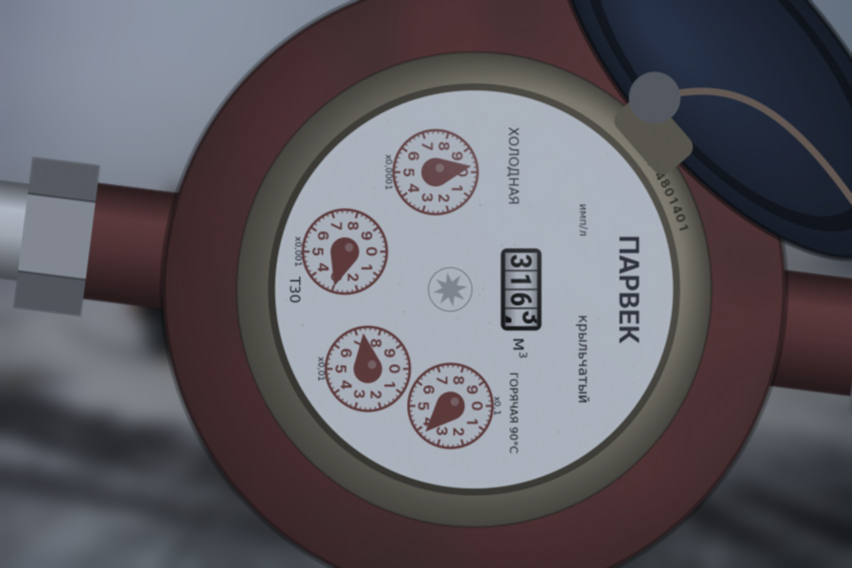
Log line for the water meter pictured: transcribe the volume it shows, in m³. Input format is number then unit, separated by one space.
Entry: 3163.3729 m³
